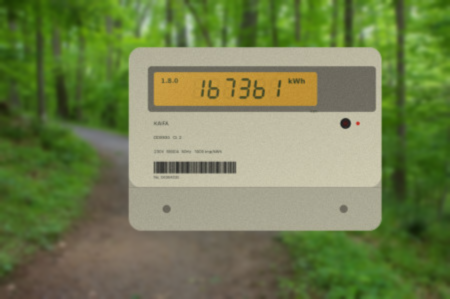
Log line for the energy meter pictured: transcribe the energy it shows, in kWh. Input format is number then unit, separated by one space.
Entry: 167361 kWh
